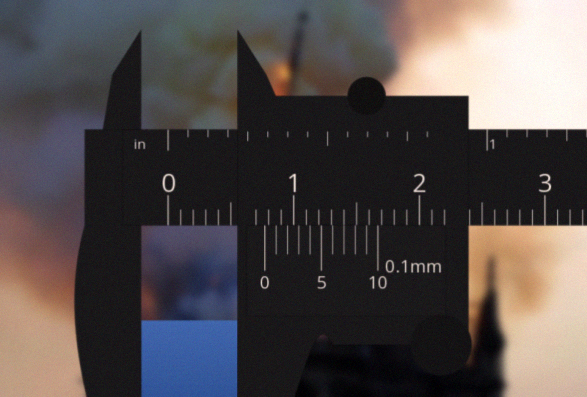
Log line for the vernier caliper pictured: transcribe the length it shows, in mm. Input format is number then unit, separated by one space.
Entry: 7.7 mm
